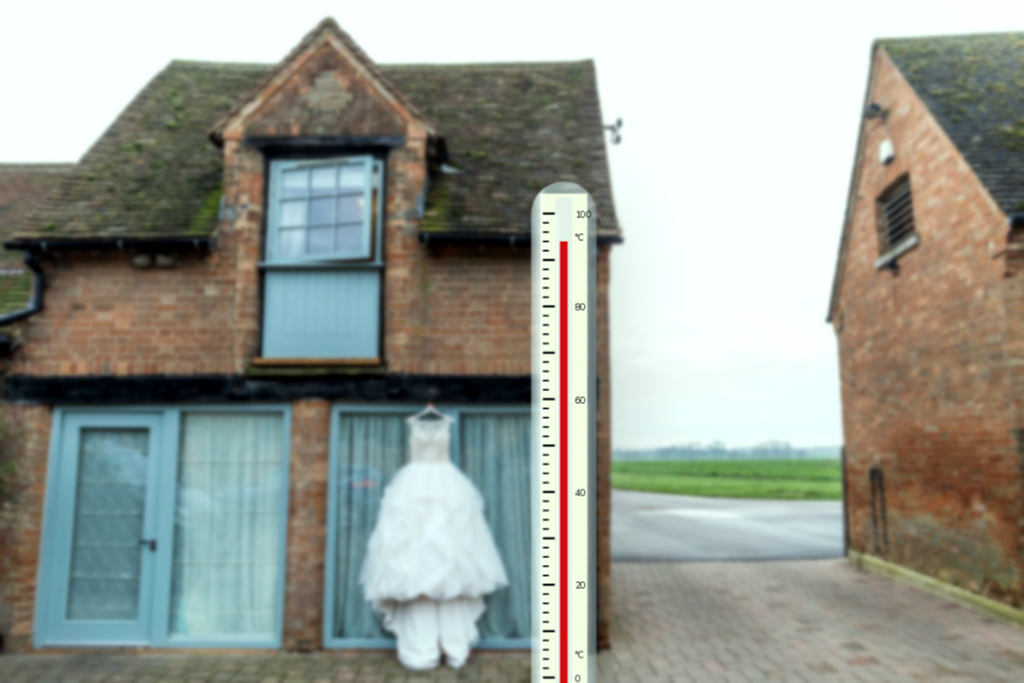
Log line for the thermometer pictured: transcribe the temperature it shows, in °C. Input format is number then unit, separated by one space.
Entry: 94 °C
